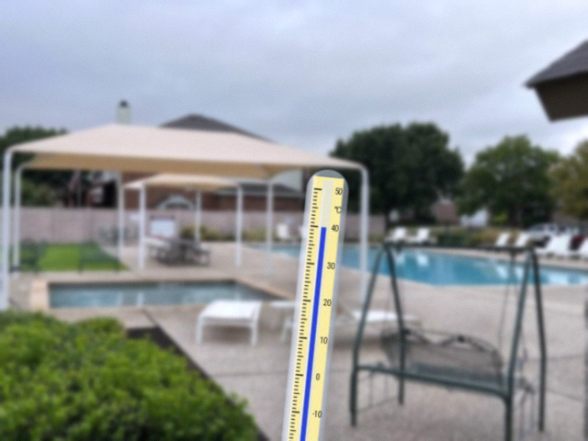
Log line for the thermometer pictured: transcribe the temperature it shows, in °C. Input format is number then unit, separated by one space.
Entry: 40 °C
